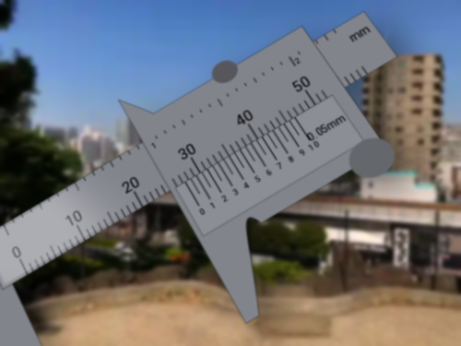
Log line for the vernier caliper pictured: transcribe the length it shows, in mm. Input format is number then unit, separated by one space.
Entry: 27.4 mm
